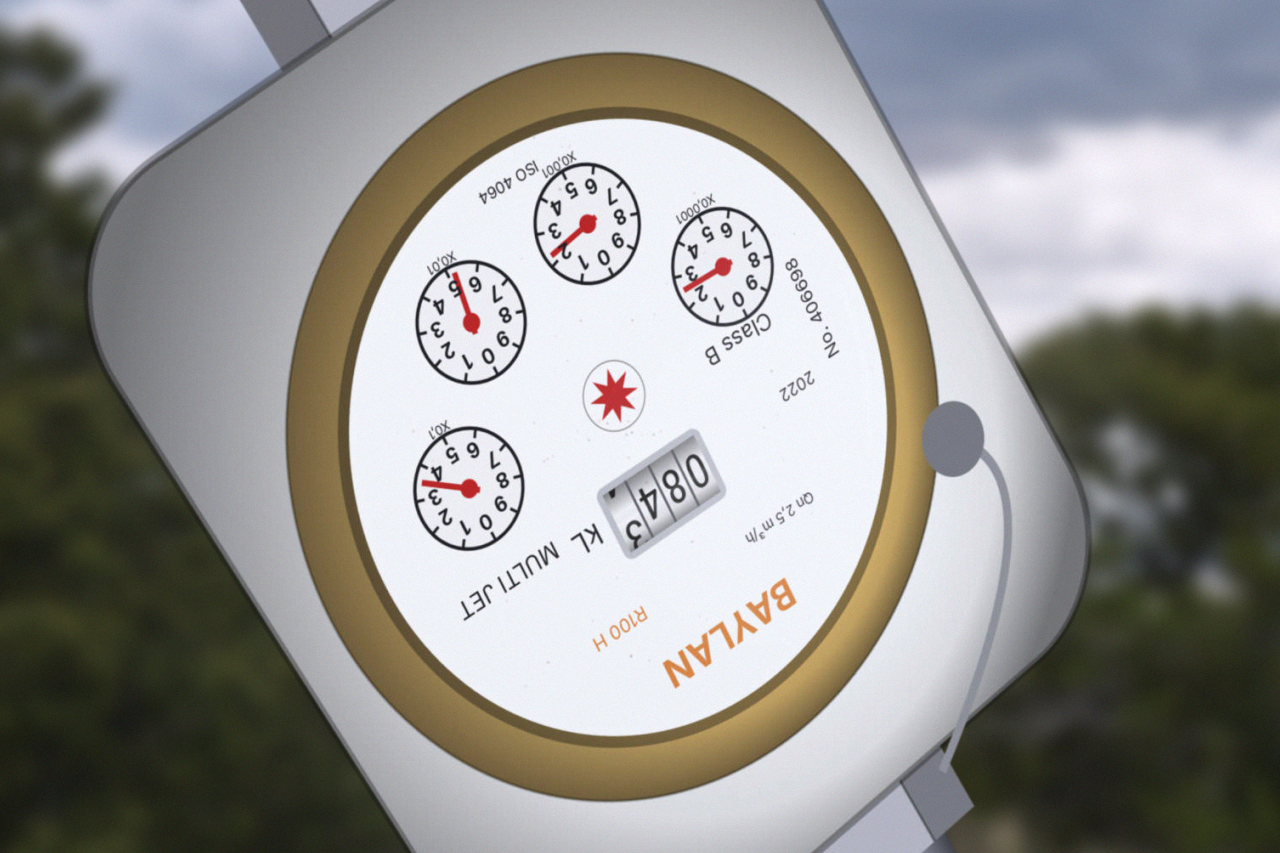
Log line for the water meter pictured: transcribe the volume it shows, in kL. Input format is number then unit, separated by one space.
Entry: 843.3522 kL
